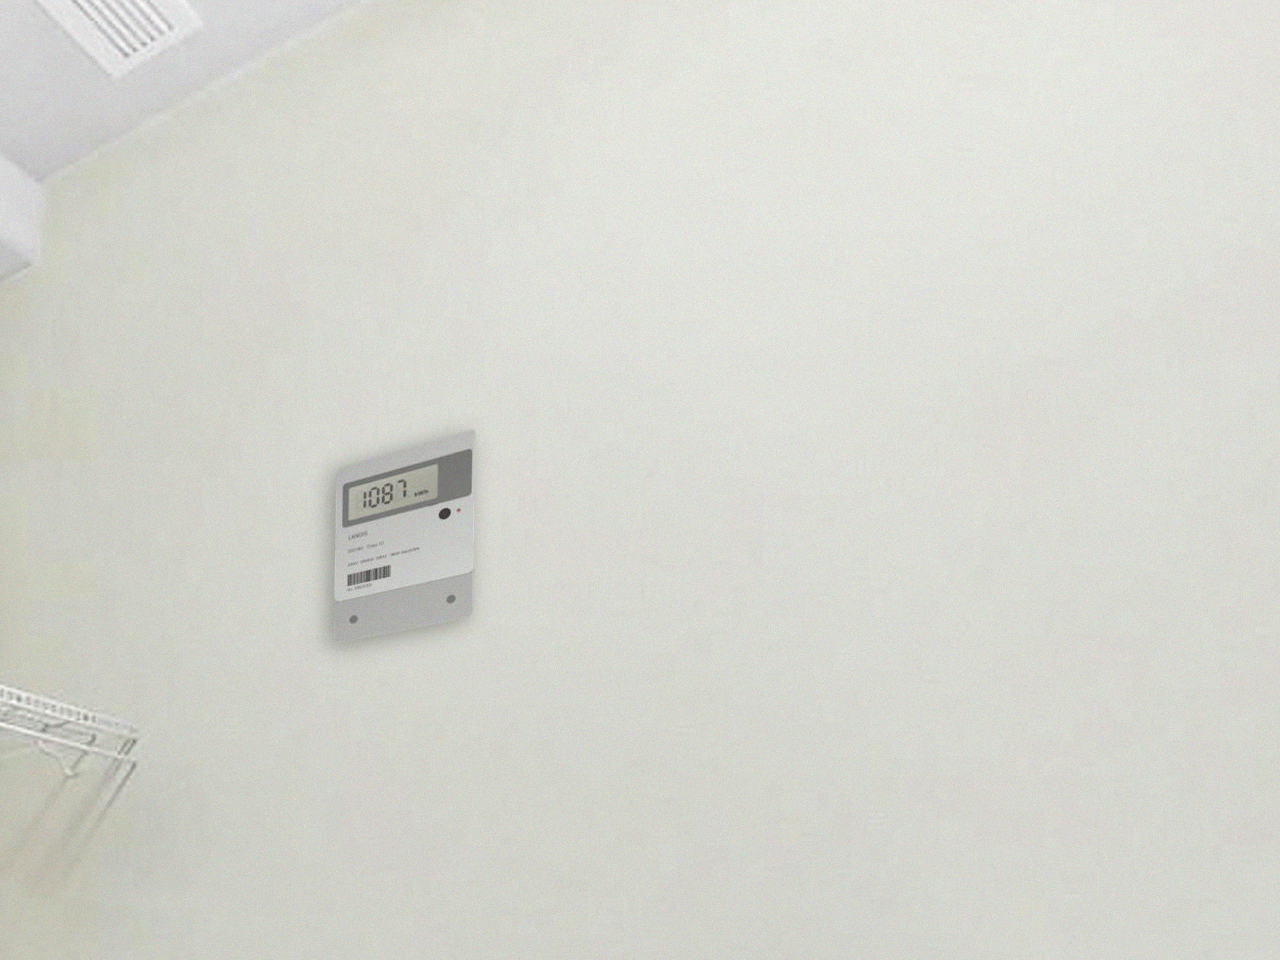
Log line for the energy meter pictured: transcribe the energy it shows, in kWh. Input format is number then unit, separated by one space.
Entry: 1087 kWh
